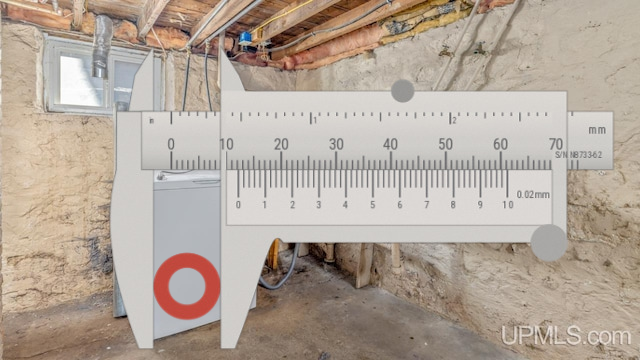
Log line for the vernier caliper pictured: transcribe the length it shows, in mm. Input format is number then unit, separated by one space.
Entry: 12.2 mm
